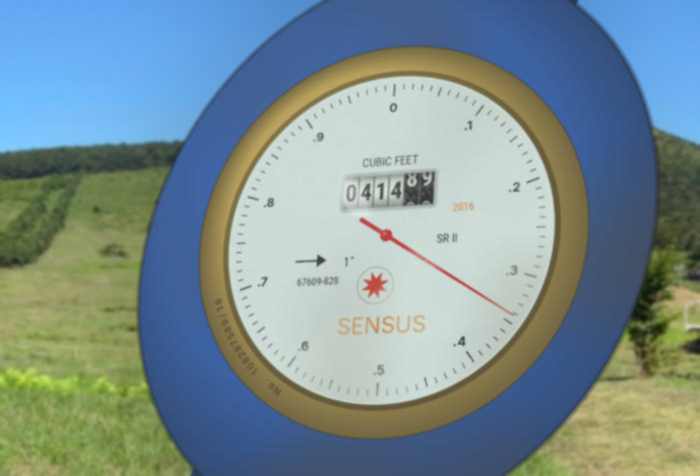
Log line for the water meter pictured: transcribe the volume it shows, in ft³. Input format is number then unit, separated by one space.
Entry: 41489.34 ft³
